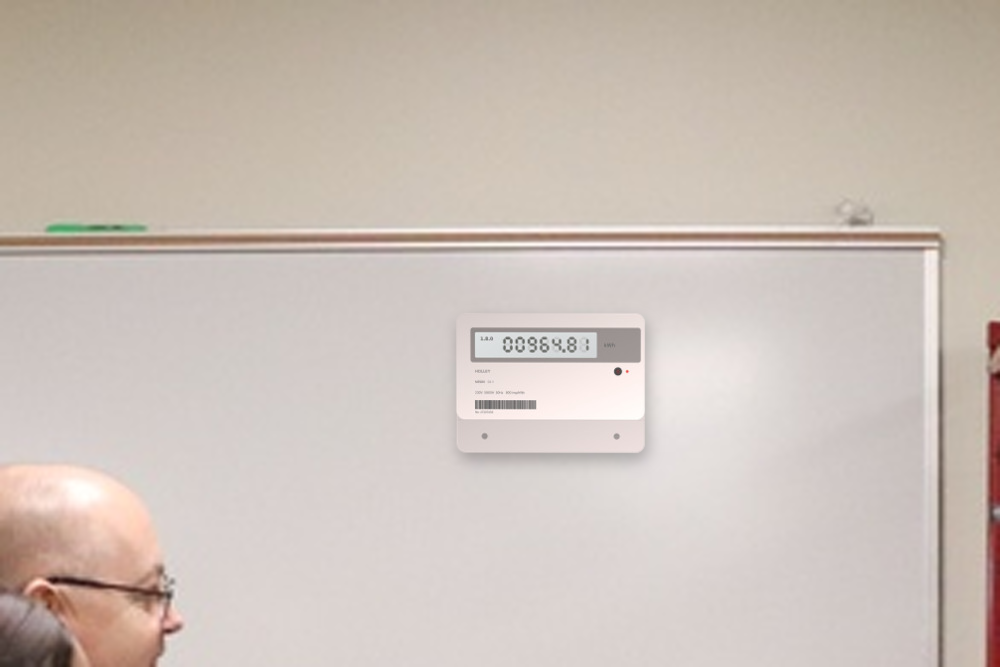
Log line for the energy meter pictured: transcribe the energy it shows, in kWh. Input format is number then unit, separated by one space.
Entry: 964.81 kWh
